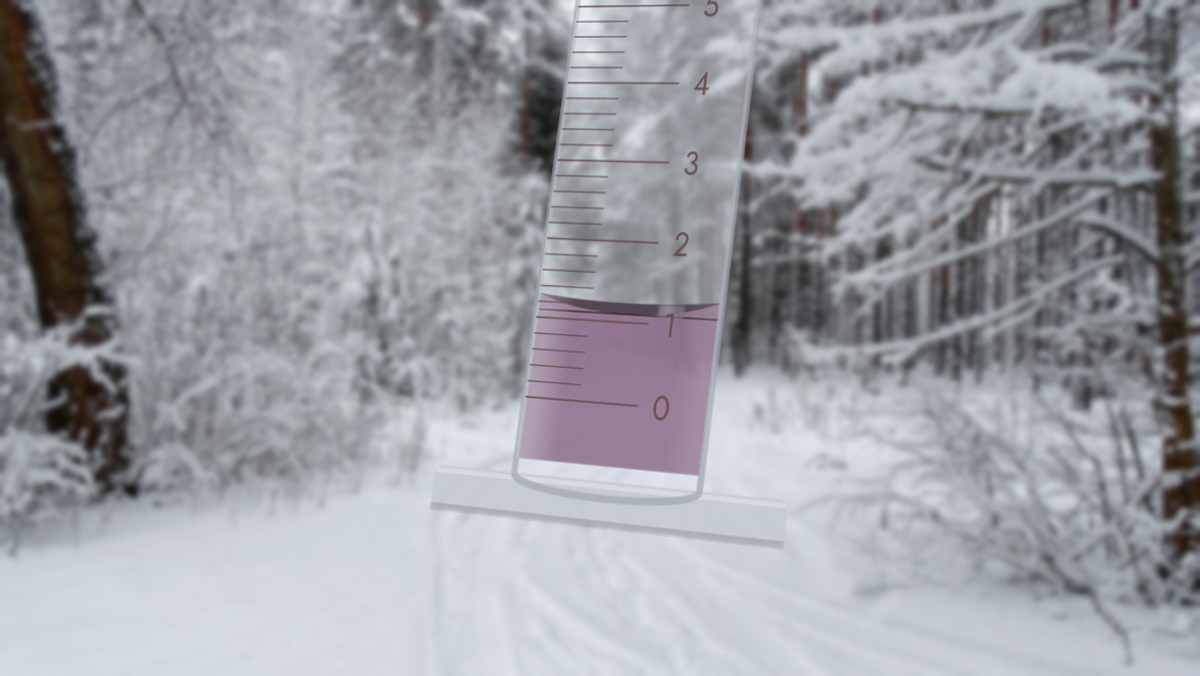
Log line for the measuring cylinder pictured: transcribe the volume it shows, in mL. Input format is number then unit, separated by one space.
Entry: 1.1 mL
